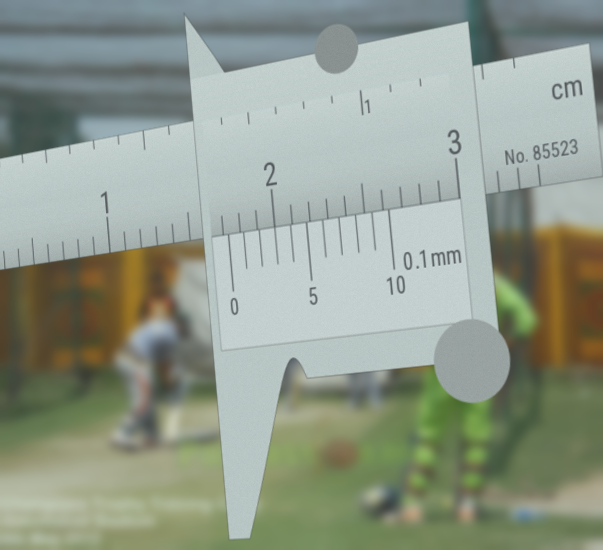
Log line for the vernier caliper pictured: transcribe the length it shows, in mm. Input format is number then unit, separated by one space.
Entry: 17.3 mm
